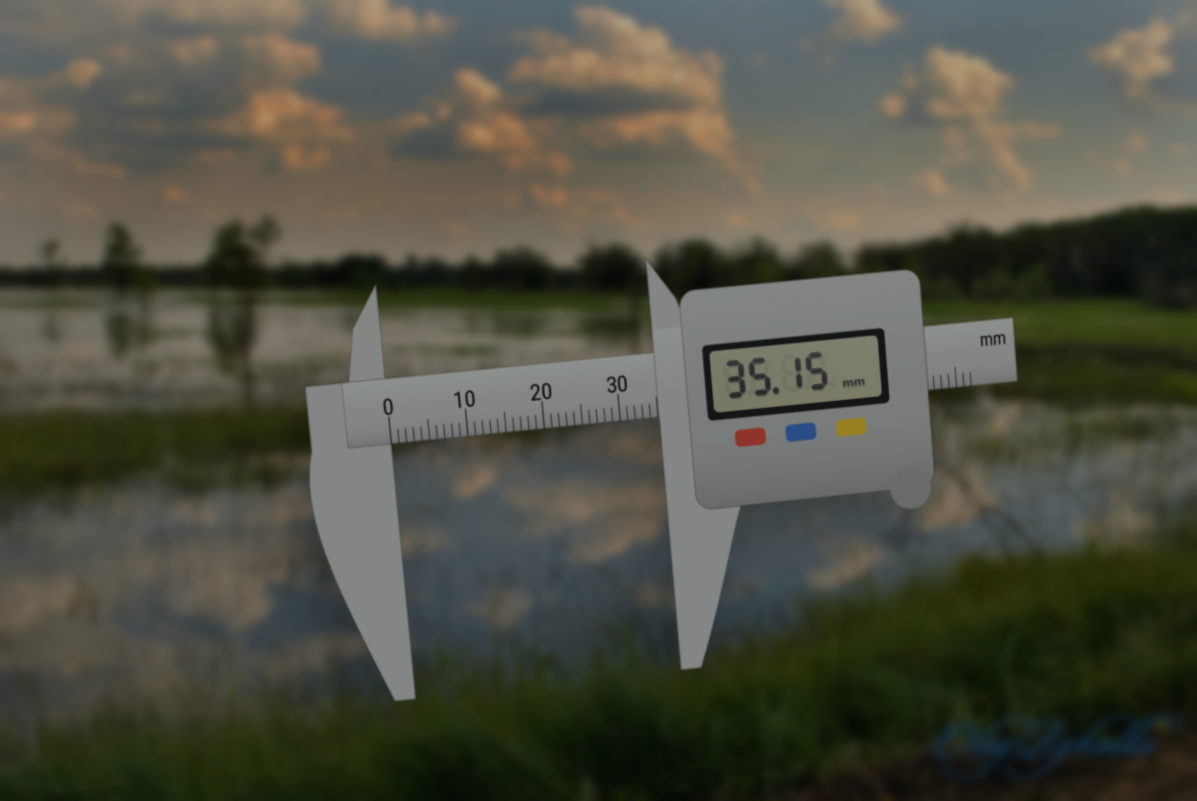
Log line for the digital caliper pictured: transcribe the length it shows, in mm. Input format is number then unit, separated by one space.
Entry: 35.15 mm
